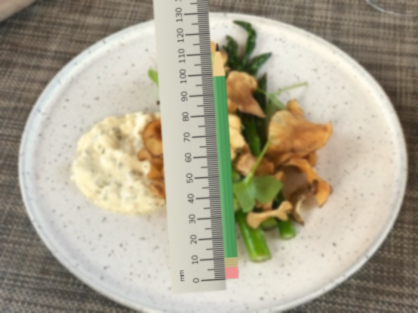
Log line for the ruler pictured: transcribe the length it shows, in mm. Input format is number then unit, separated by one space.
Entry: 115 mm
